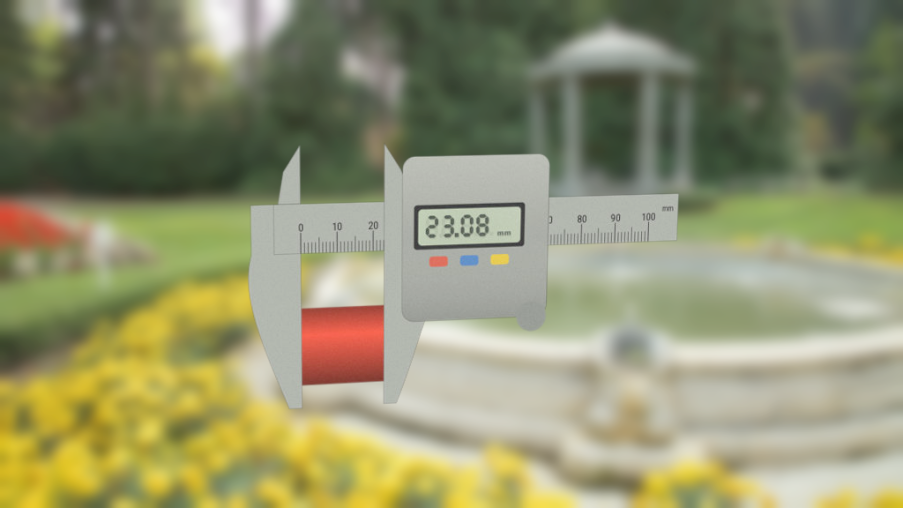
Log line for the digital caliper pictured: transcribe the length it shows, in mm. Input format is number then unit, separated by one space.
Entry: 23.08 mm
